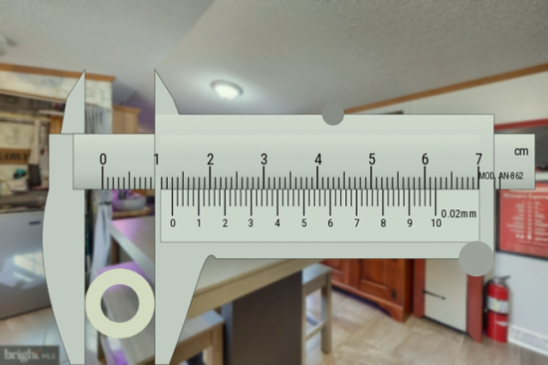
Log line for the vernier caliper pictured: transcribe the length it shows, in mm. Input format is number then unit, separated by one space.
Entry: 13.0 mm
